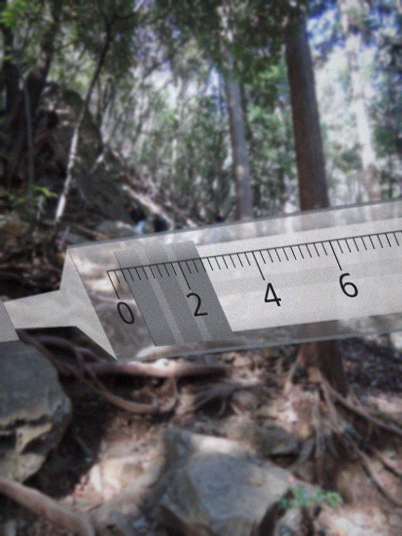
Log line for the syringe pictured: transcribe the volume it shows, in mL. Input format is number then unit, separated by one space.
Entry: 0.4 mL
